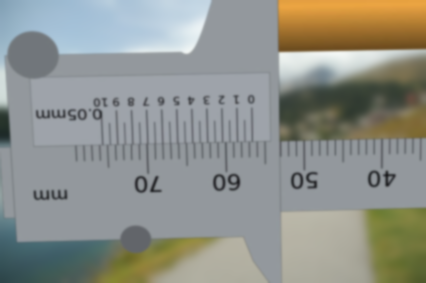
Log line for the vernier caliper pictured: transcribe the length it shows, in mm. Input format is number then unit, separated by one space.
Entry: 56.6 mm
